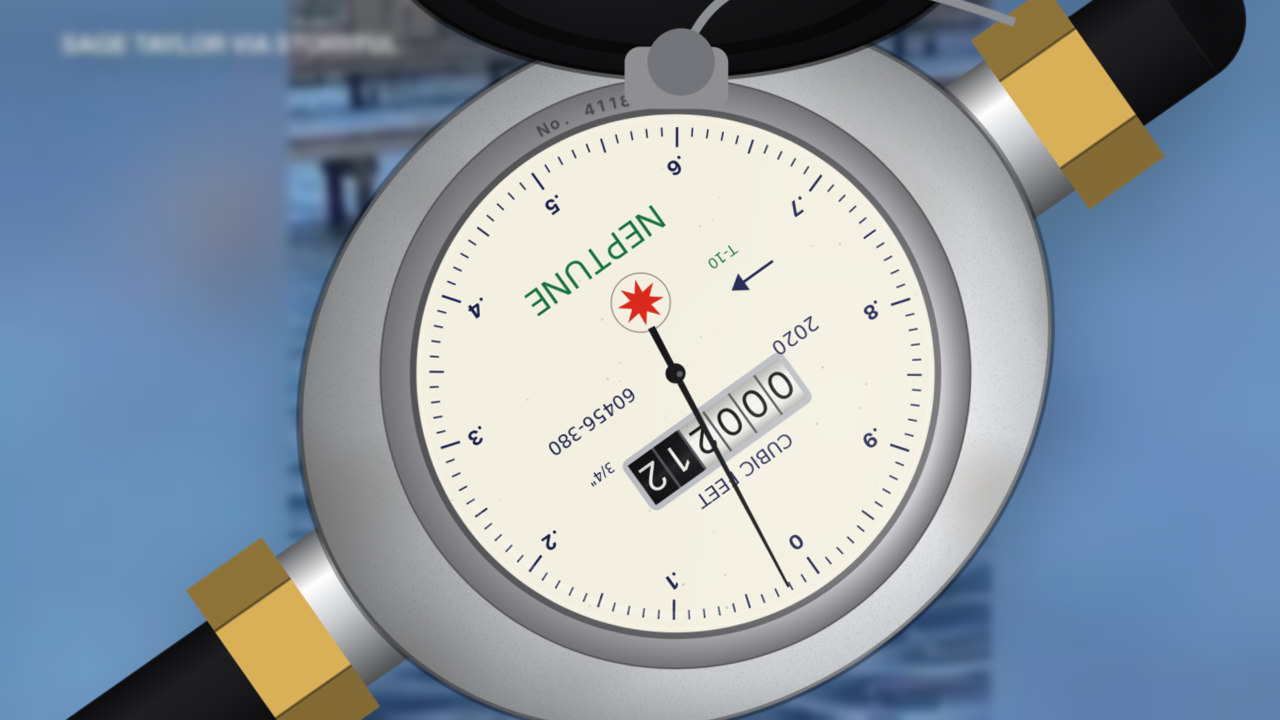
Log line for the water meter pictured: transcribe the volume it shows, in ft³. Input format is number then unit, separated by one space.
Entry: 212.02 ft³
